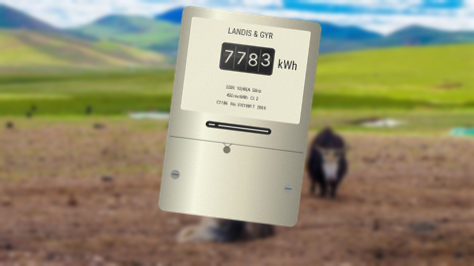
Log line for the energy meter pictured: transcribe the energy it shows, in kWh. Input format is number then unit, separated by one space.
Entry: 7783 kWh
